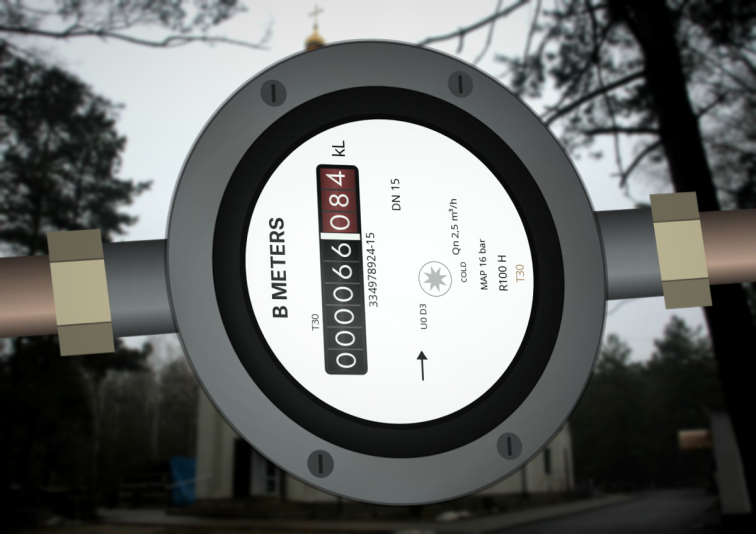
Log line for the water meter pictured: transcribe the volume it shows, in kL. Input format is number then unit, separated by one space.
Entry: 66.084 kL
